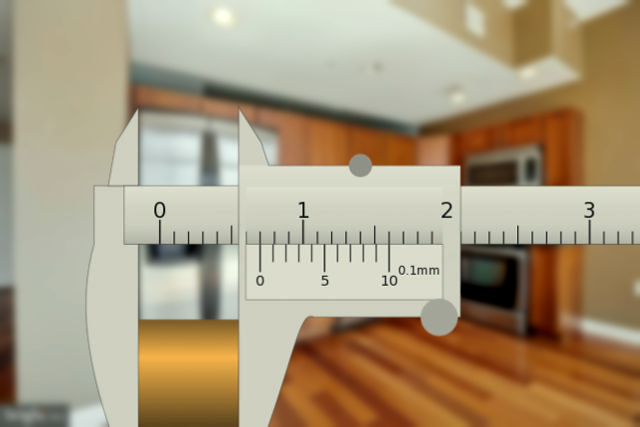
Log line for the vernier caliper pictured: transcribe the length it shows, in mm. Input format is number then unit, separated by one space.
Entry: 7.0 mm
